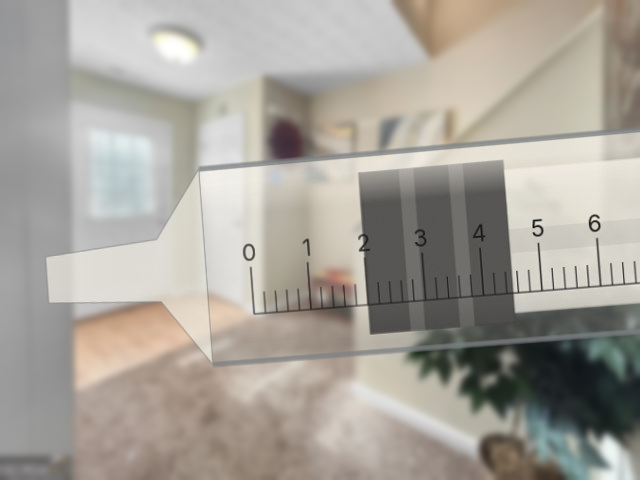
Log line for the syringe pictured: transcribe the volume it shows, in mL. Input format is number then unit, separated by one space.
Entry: 2 mL
